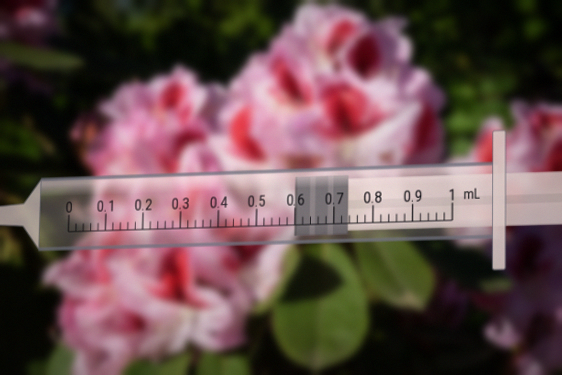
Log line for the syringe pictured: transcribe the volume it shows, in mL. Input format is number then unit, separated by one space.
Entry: 0.6 mL
